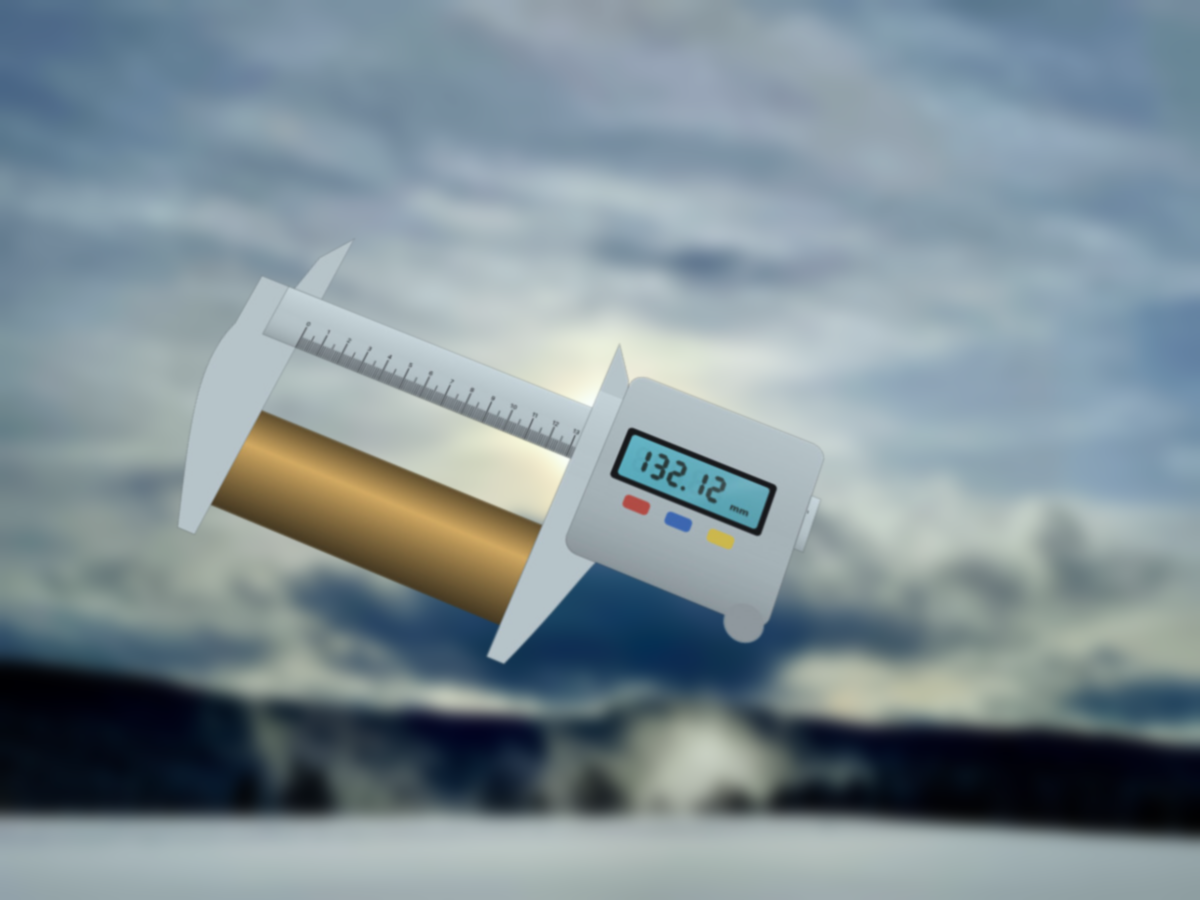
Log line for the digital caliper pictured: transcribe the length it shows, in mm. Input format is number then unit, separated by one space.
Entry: 132.12 mm
